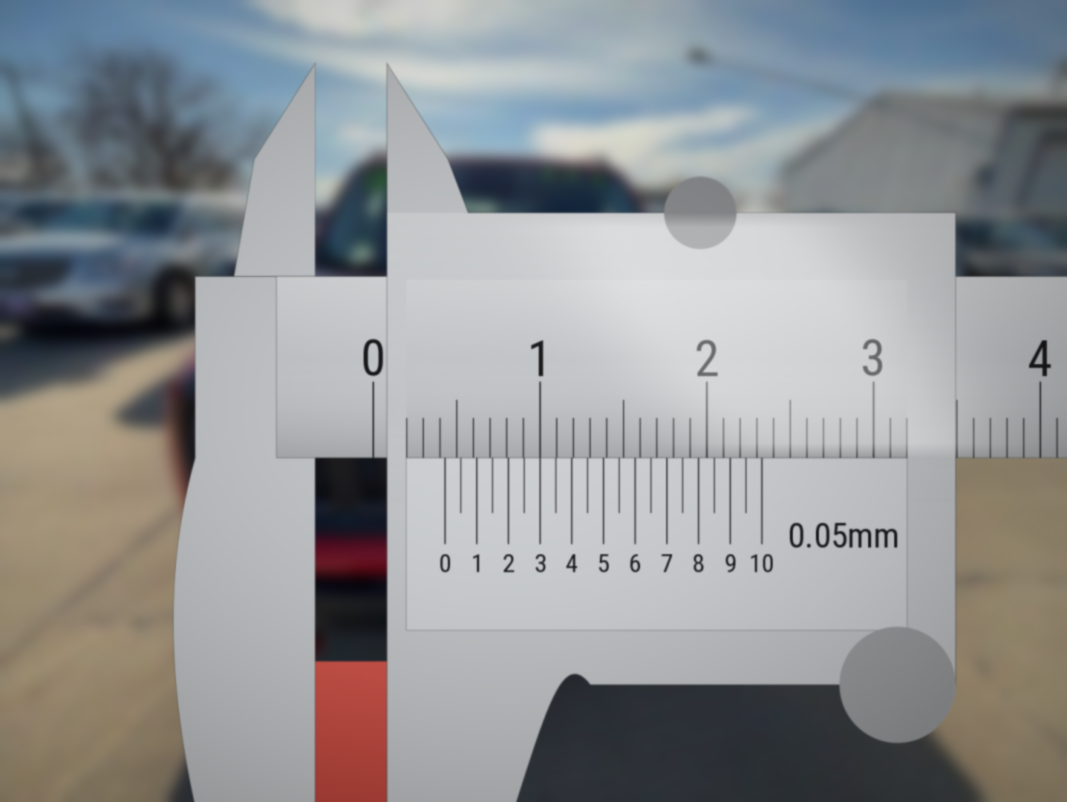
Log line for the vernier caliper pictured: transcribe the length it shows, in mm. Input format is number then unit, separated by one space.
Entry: 4.3 mm
